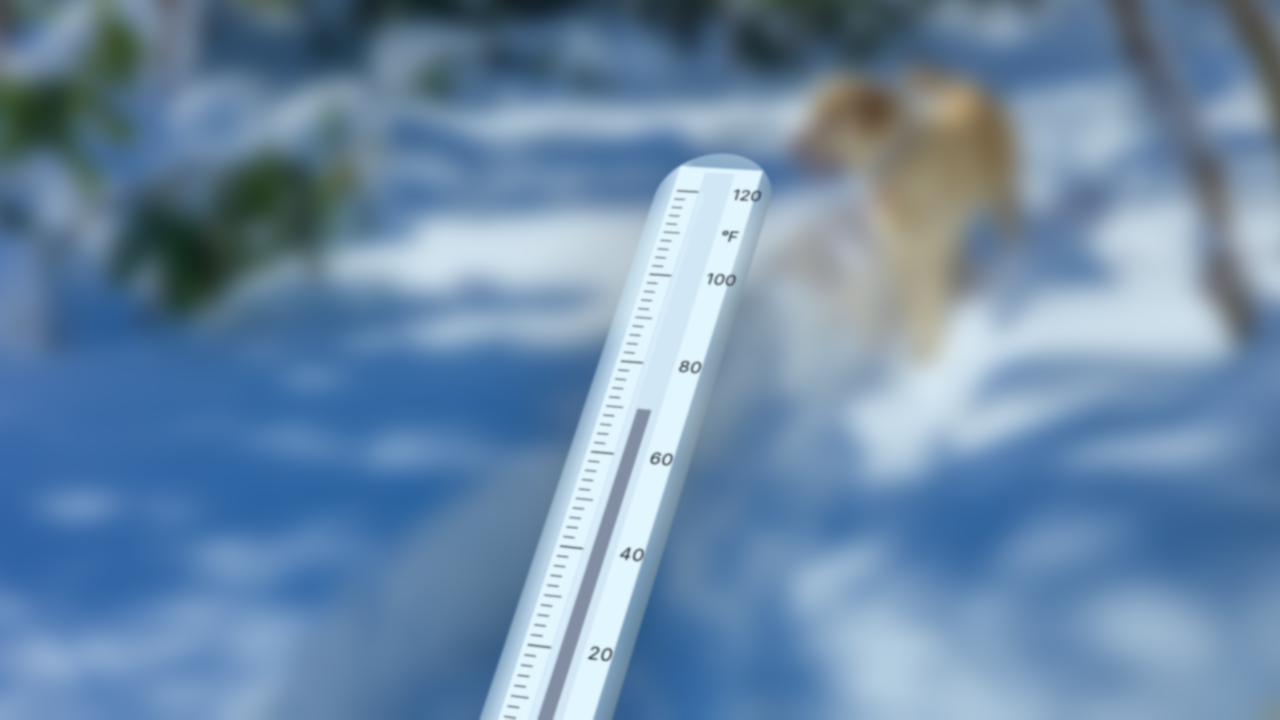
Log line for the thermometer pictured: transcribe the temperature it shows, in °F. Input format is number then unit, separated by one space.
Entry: 70 °F
